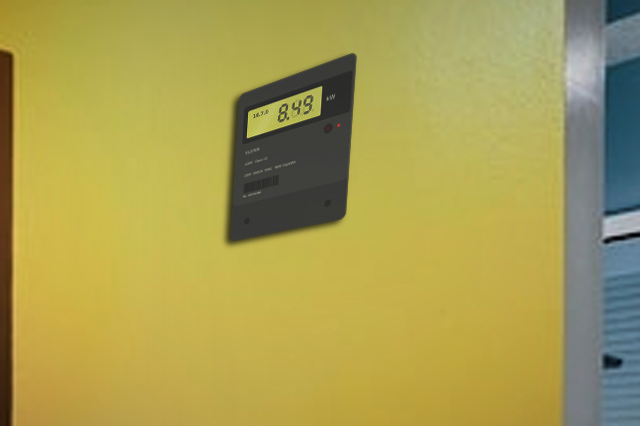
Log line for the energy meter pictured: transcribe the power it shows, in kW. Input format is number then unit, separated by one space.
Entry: 8.49 kW
